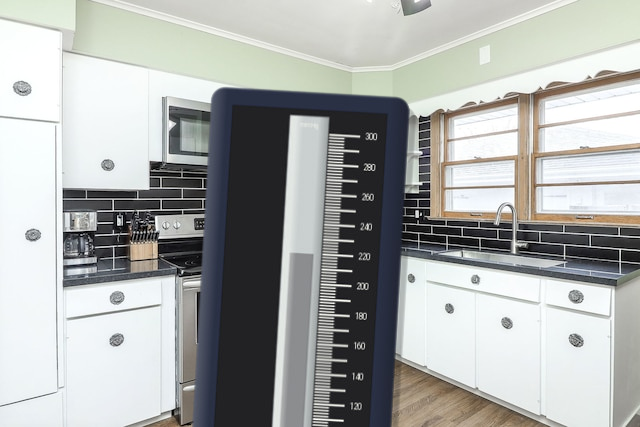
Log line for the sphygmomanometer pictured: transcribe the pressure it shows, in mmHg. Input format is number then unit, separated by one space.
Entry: 220 mmHg
